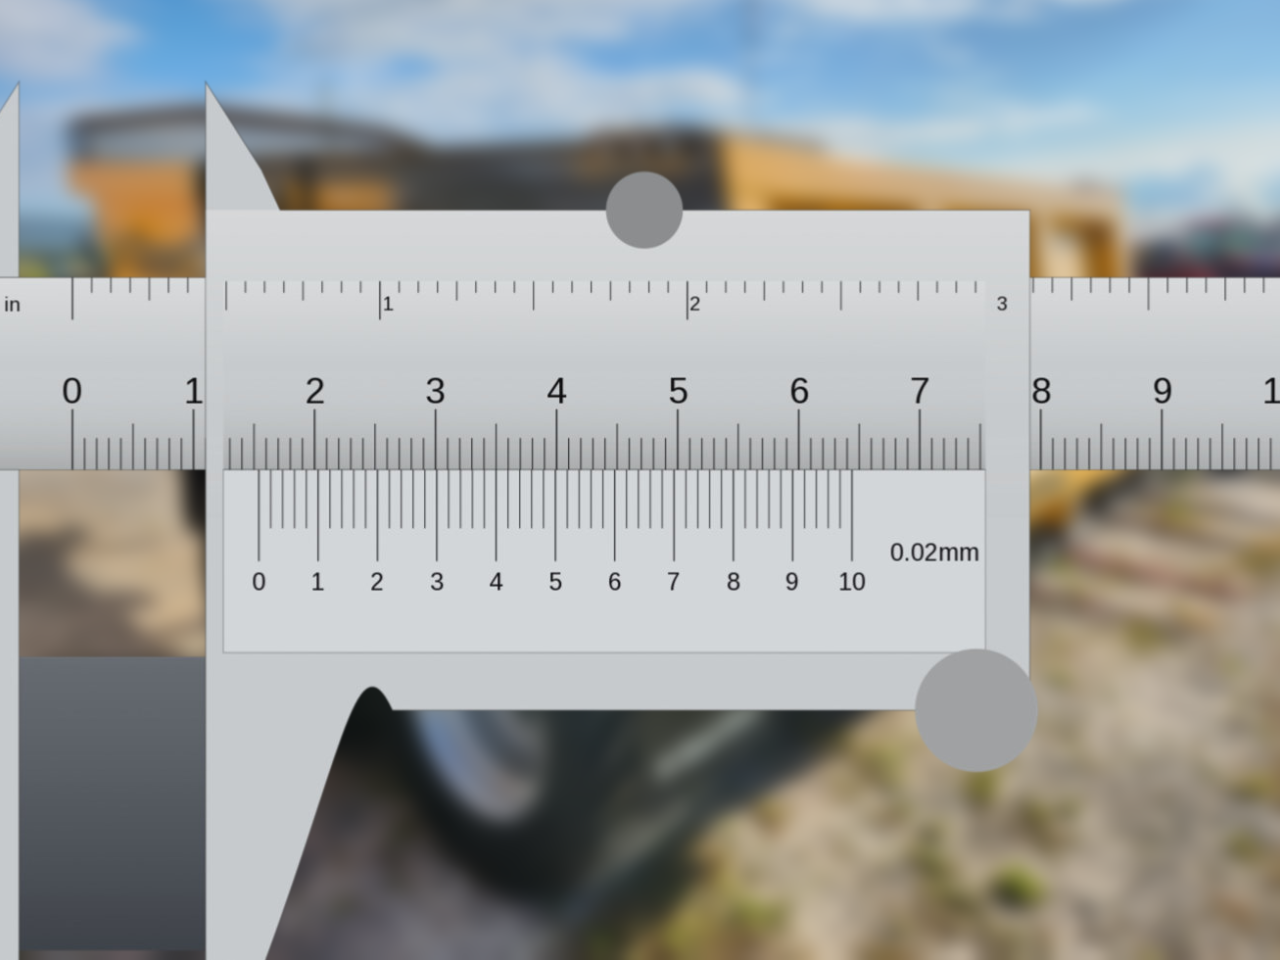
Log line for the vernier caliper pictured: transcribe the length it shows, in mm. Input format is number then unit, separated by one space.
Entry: 15.4 mm
